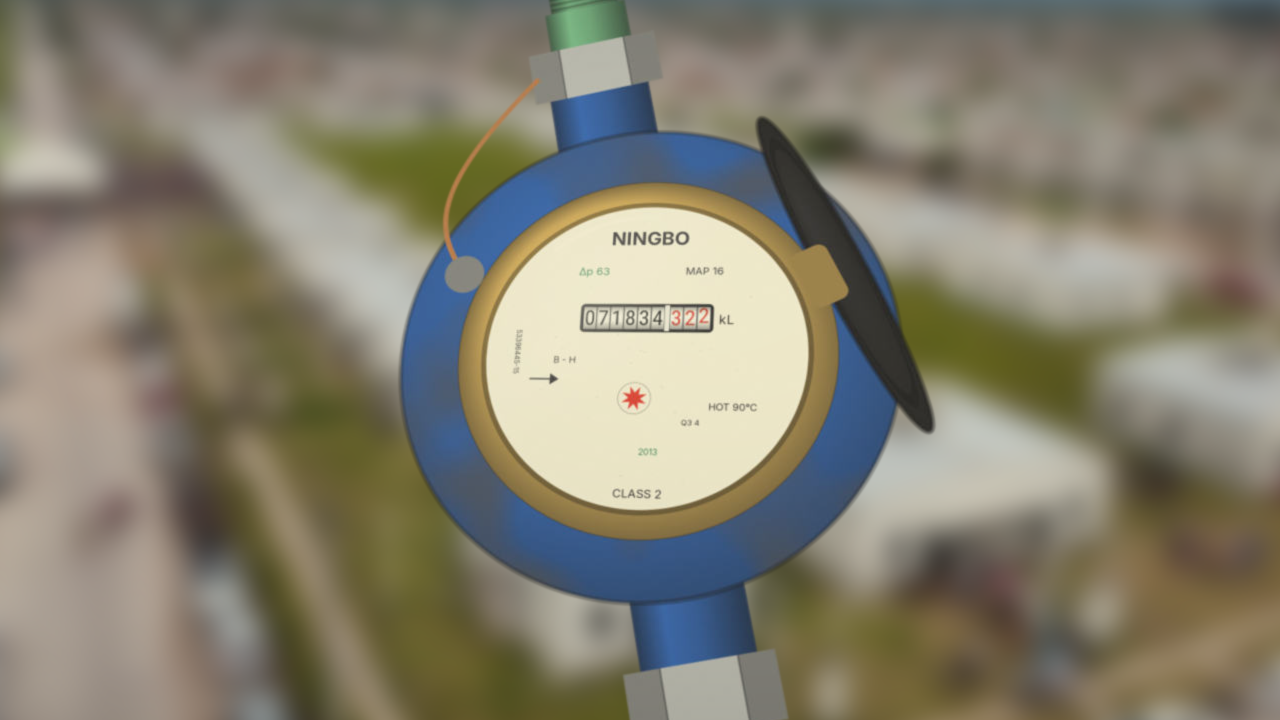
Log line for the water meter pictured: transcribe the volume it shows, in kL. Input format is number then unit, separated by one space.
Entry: 71834.322 kL
